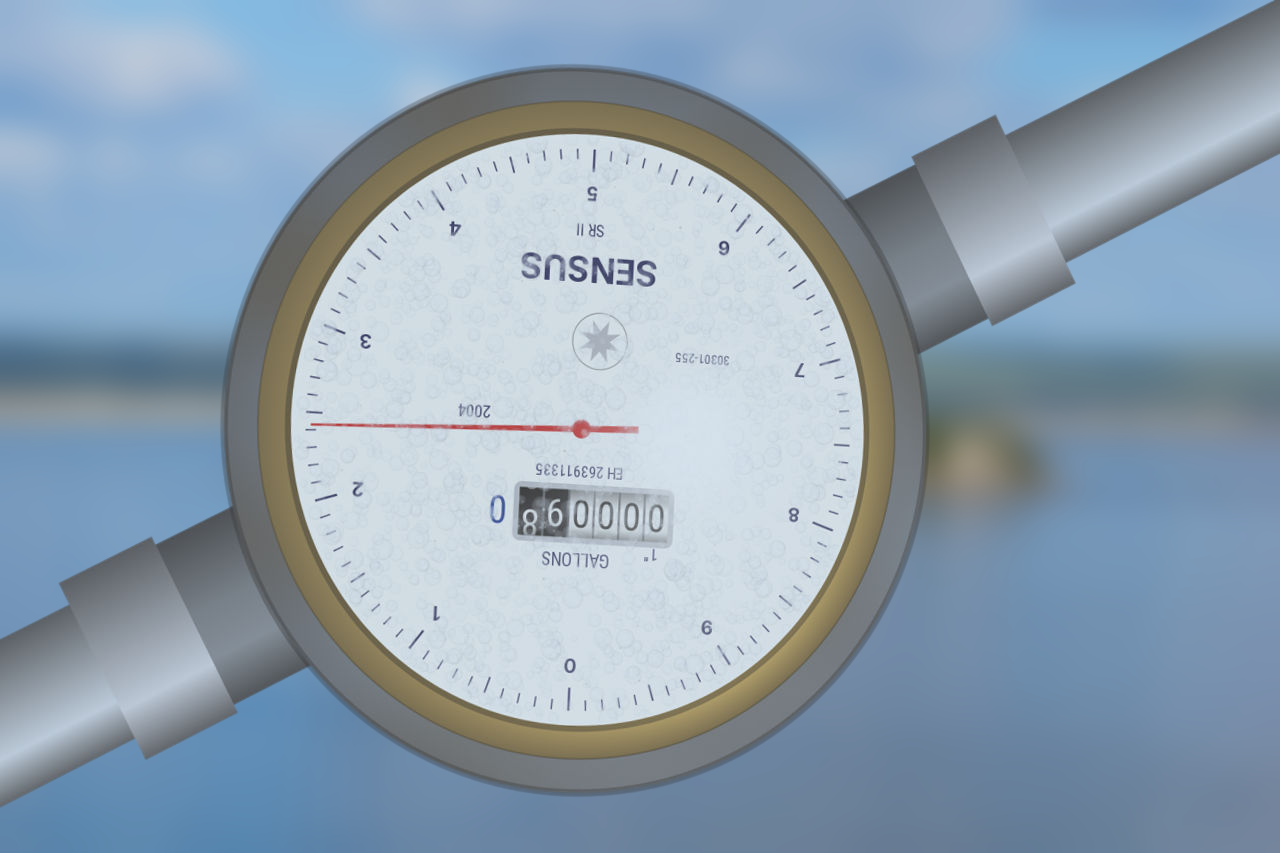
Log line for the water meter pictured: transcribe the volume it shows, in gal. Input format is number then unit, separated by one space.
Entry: 982.4 gal
